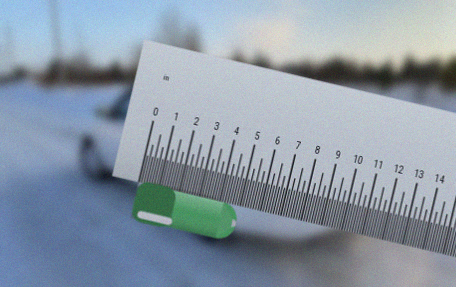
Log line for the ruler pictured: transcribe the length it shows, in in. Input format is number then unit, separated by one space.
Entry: 5 in
